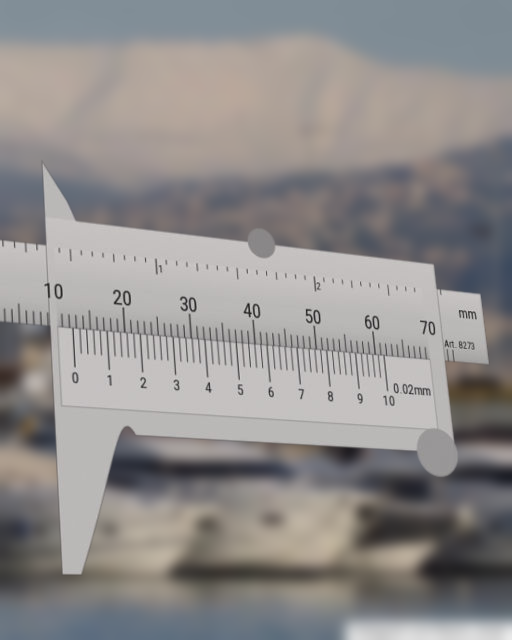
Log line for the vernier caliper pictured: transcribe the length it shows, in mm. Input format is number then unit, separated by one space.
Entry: 12.5 mm
